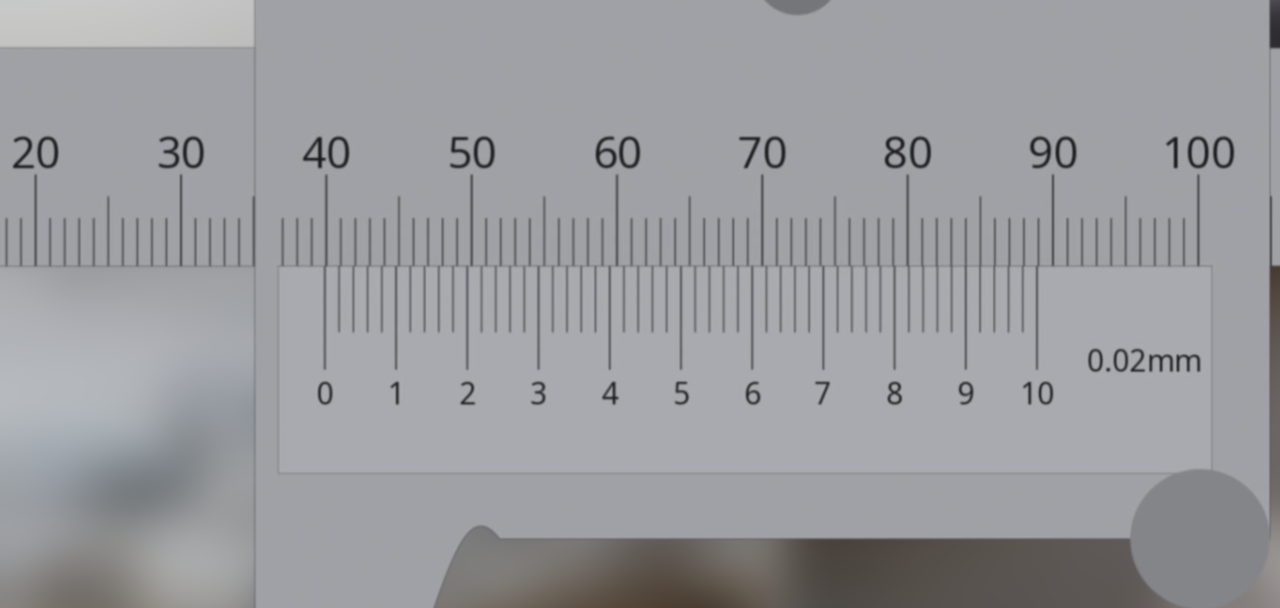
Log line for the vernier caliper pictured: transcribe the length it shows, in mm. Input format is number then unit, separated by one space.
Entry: 39.9 mm
